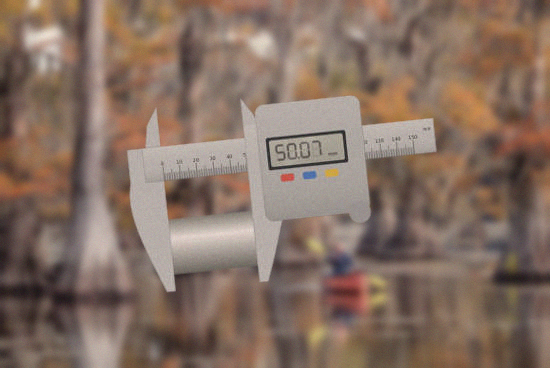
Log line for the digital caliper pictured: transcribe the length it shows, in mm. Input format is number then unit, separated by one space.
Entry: 50.07 mm
